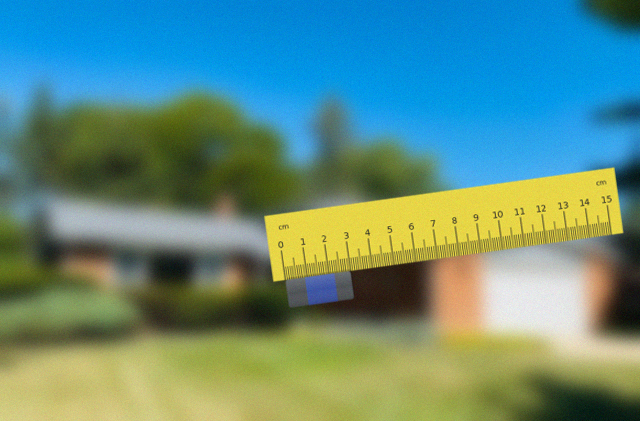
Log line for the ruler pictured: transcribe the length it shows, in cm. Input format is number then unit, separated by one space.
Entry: 3 cm
